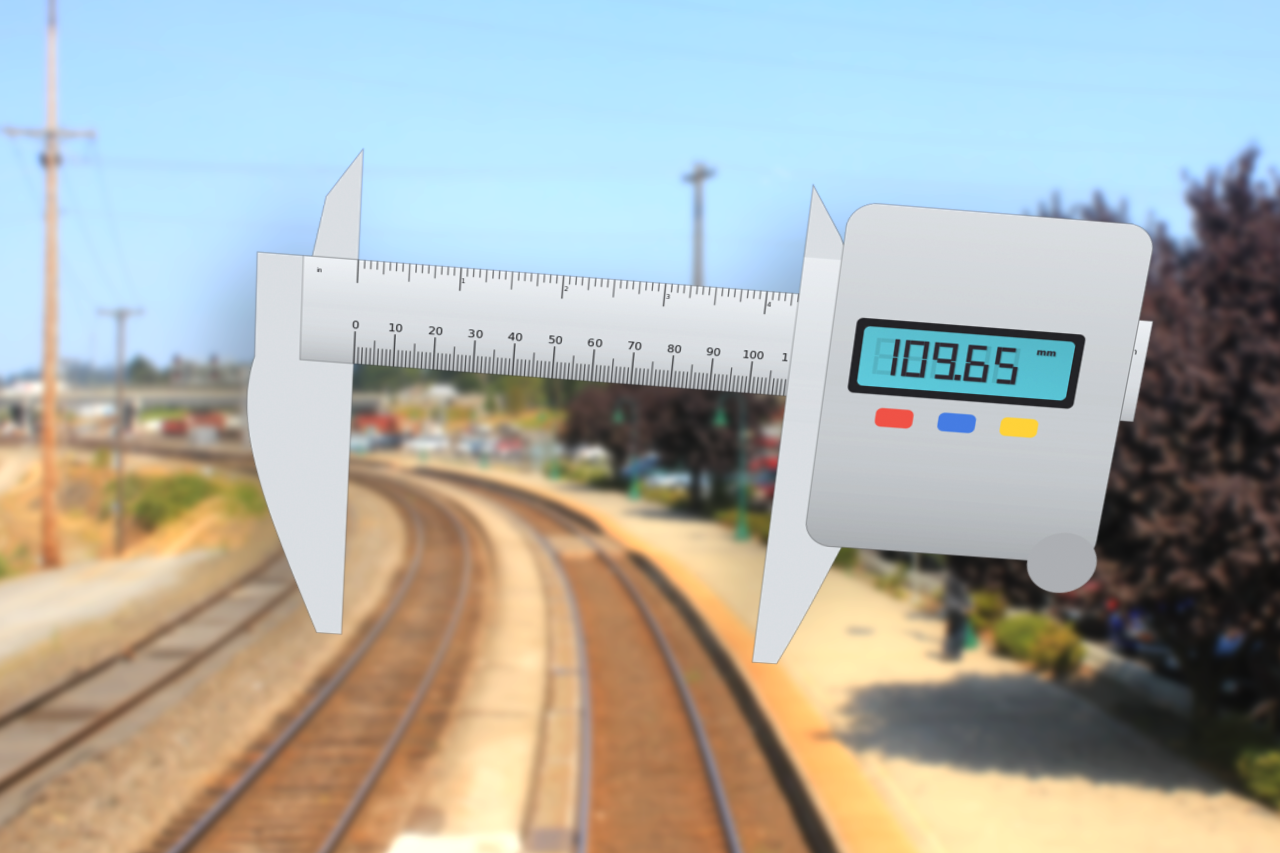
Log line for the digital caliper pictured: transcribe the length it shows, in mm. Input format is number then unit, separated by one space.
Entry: 109.65 mm
